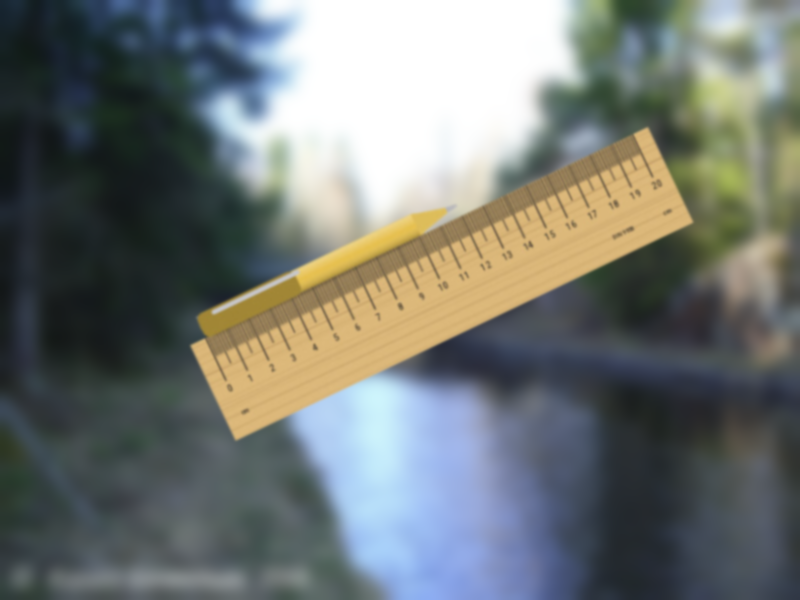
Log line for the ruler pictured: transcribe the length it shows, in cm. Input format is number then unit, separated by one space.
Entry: 12 cm
